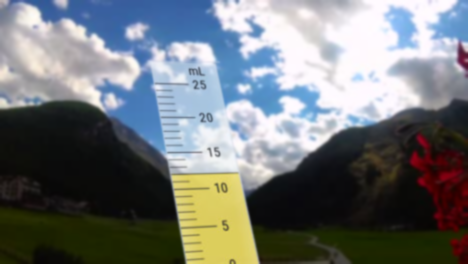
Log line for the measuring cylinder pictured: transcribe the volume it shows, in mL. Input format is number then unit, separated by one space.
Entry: 12 mL
